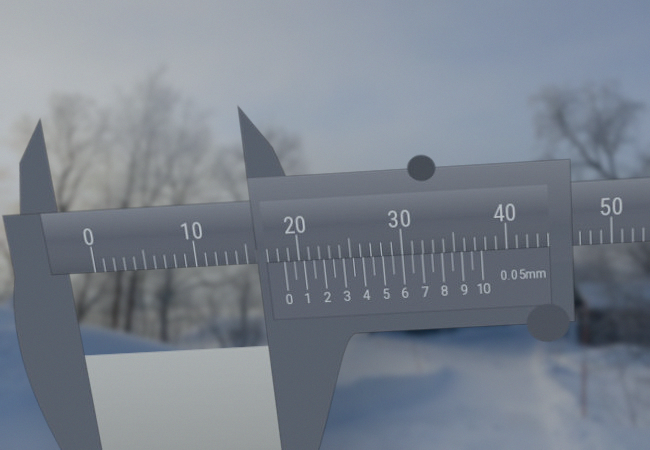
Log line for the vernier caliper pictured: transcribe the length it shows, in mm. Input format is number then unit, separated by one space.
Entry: 18.6 mm
